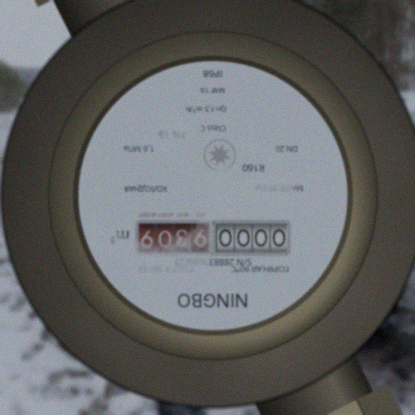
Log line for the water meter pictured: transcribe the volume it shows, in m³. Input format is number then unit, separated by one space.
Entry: 0.9309 m³
